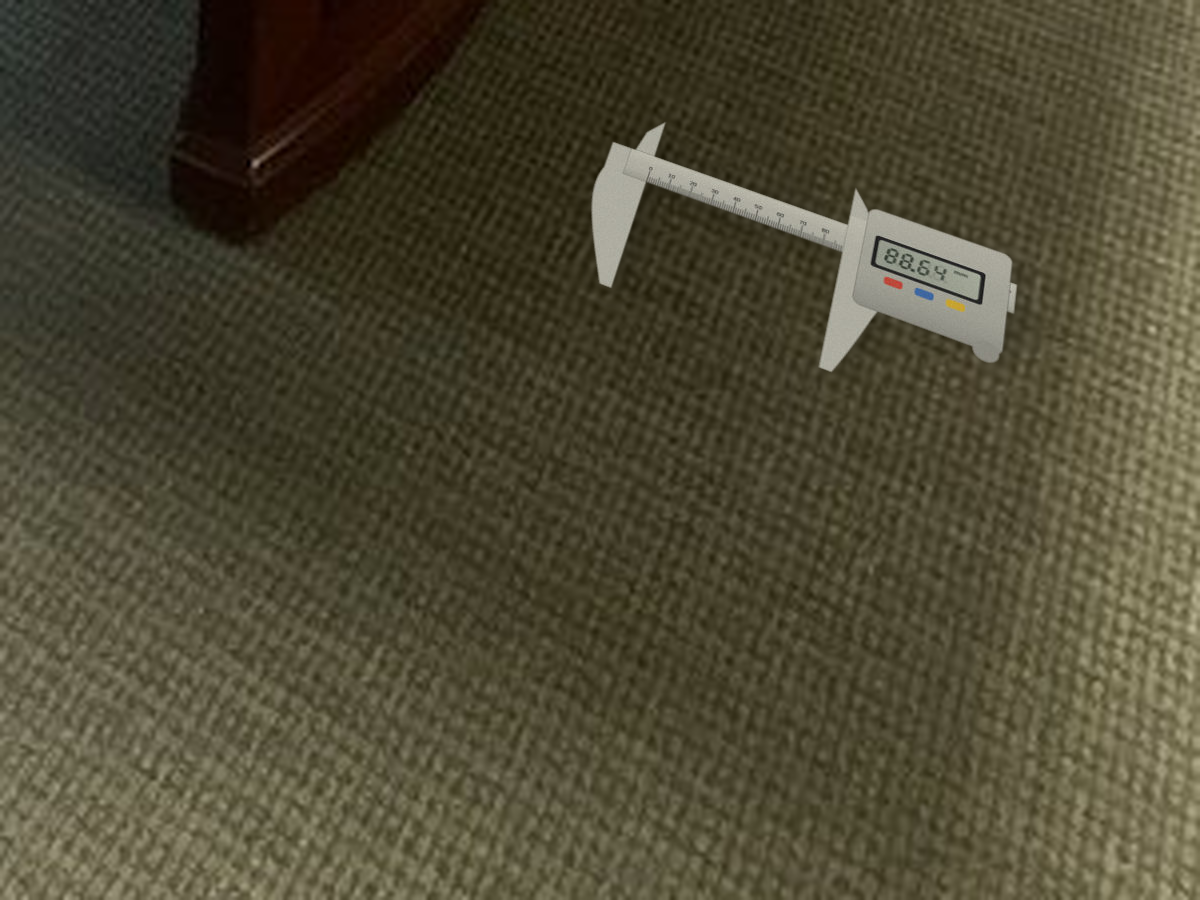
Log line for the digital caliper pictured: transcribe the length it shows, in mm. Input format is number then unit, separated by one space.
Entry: 88.64 mm
